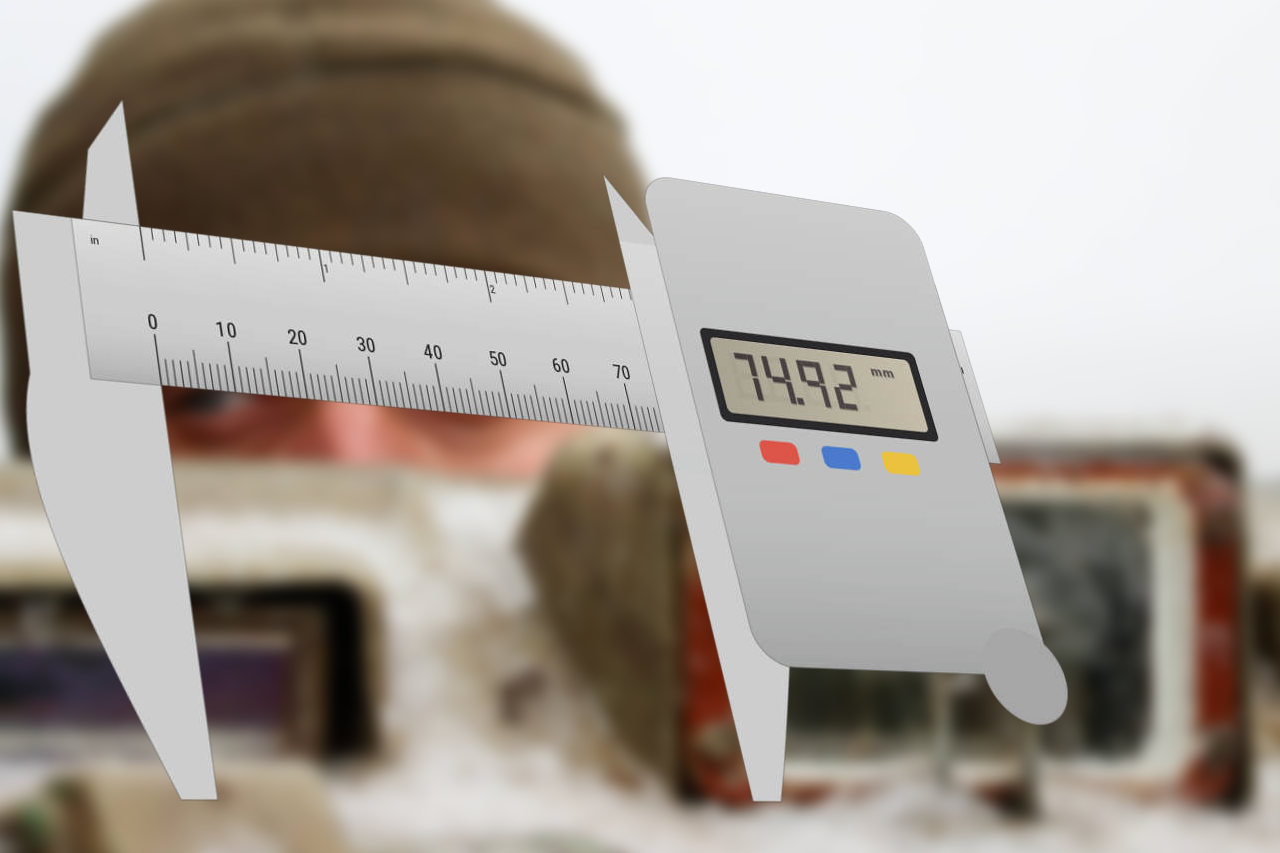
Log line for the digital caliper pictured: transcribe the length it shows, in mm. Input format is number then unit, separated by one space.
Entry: 74.92 mm
